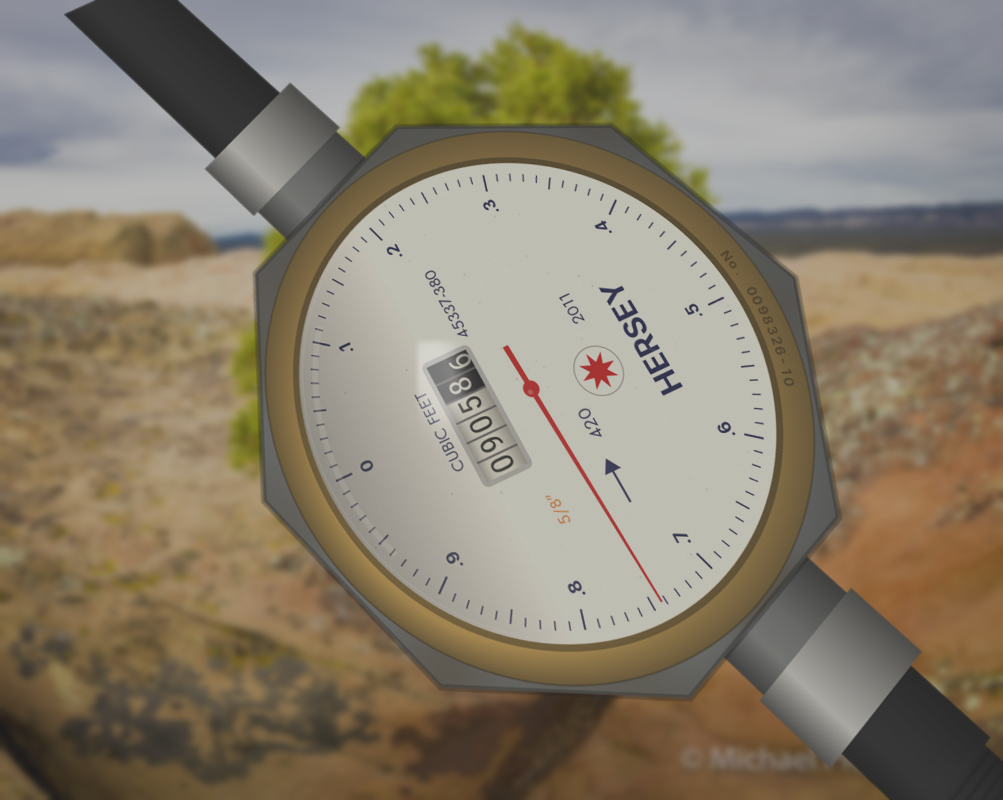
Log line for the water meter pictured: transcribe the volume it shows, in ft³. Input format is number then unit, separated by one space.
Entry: 90585.74 ft³
